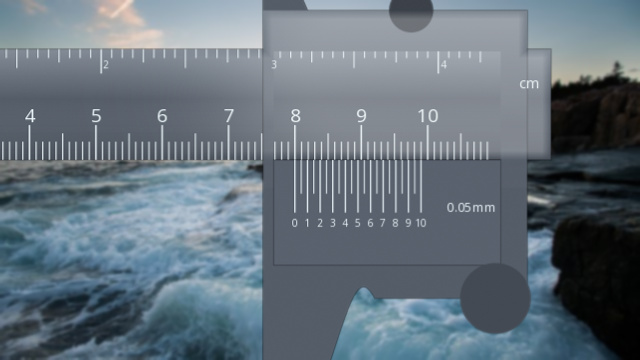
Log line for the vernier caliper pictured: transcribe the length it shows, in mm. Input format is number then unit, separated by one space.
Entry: 80.0 mm
